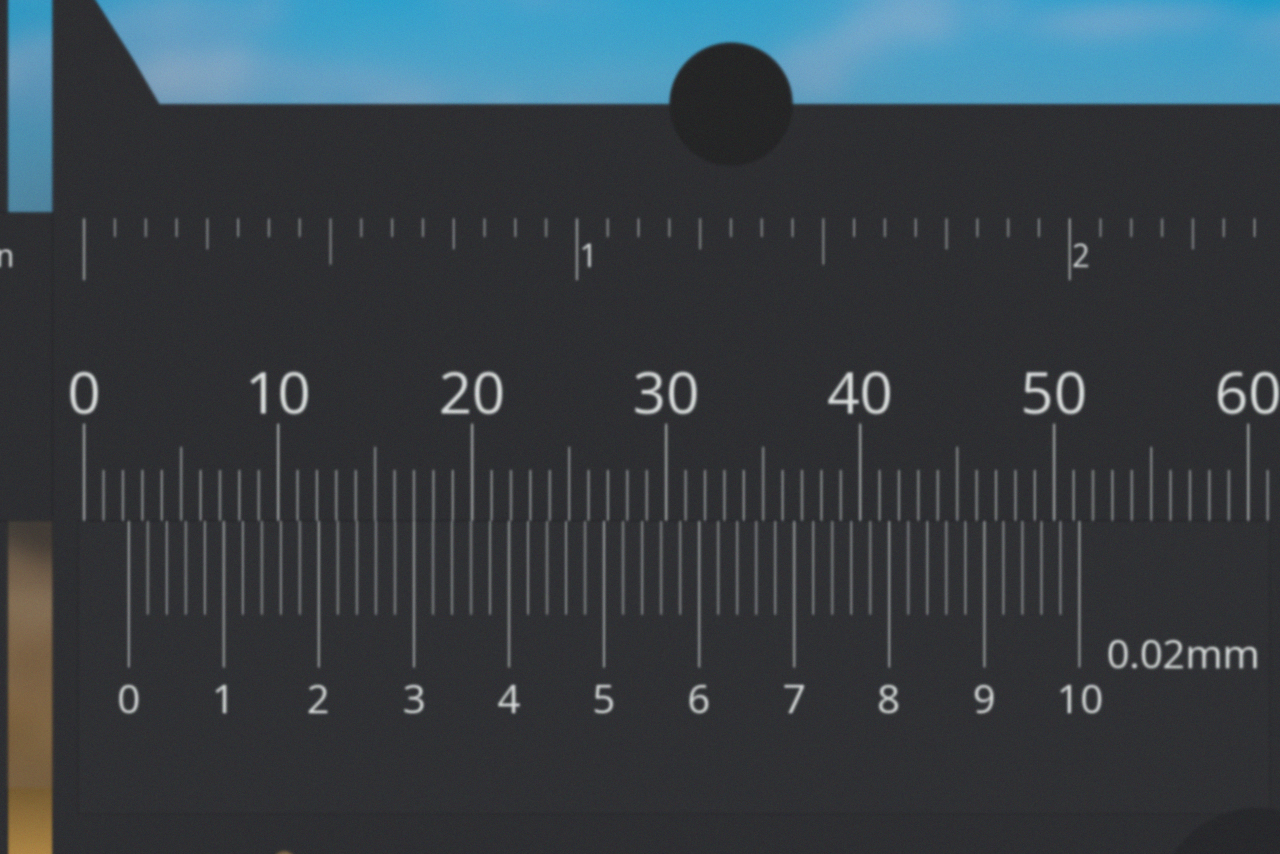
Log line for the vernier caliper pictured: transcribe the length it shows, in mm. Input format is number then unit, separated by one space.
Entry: 2.3 mm
